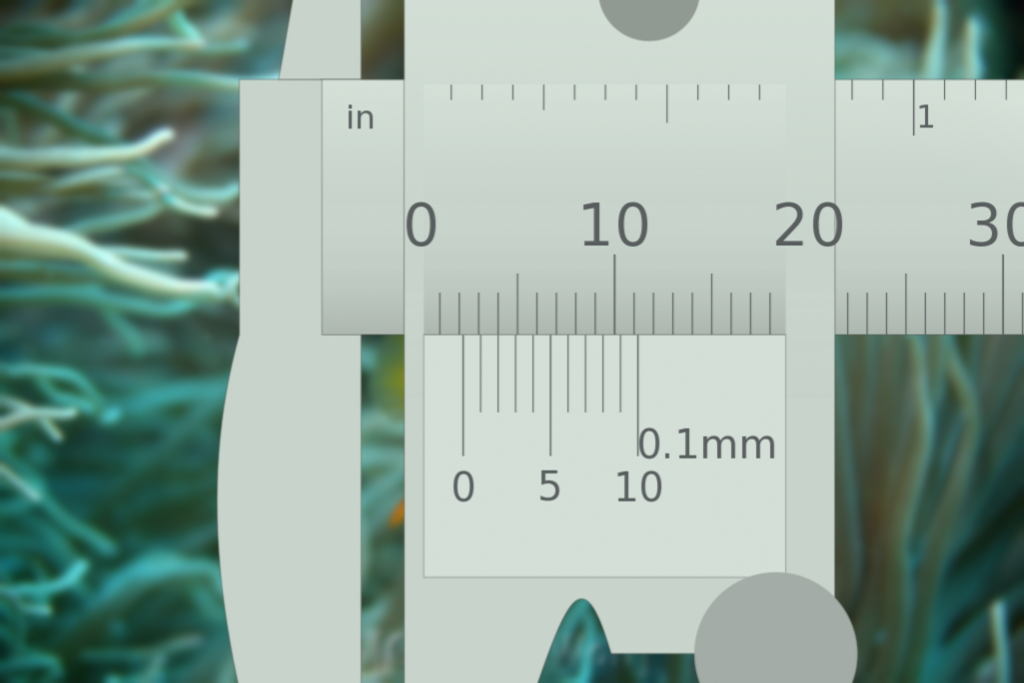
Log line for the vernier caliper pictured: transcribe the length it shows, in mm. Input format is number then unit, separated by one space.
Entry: 2.2 mm
